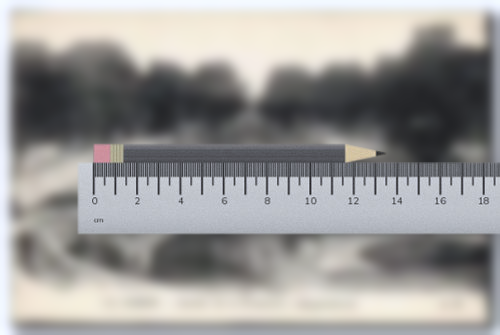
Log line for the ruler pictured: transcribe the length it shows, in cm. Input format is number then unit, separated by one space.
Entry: 13.5 cm
